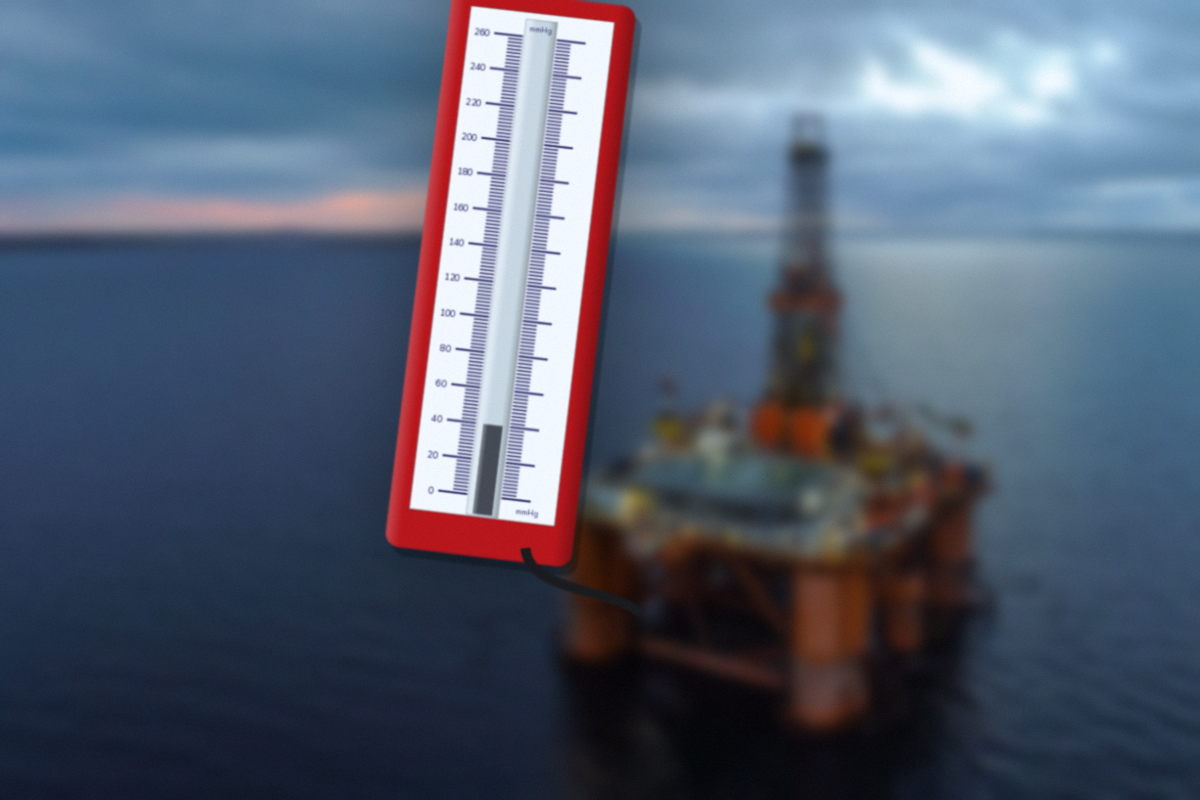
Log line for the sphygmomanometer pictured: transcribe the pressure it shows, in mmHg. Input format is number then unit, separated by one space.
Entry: 40 mmHg
